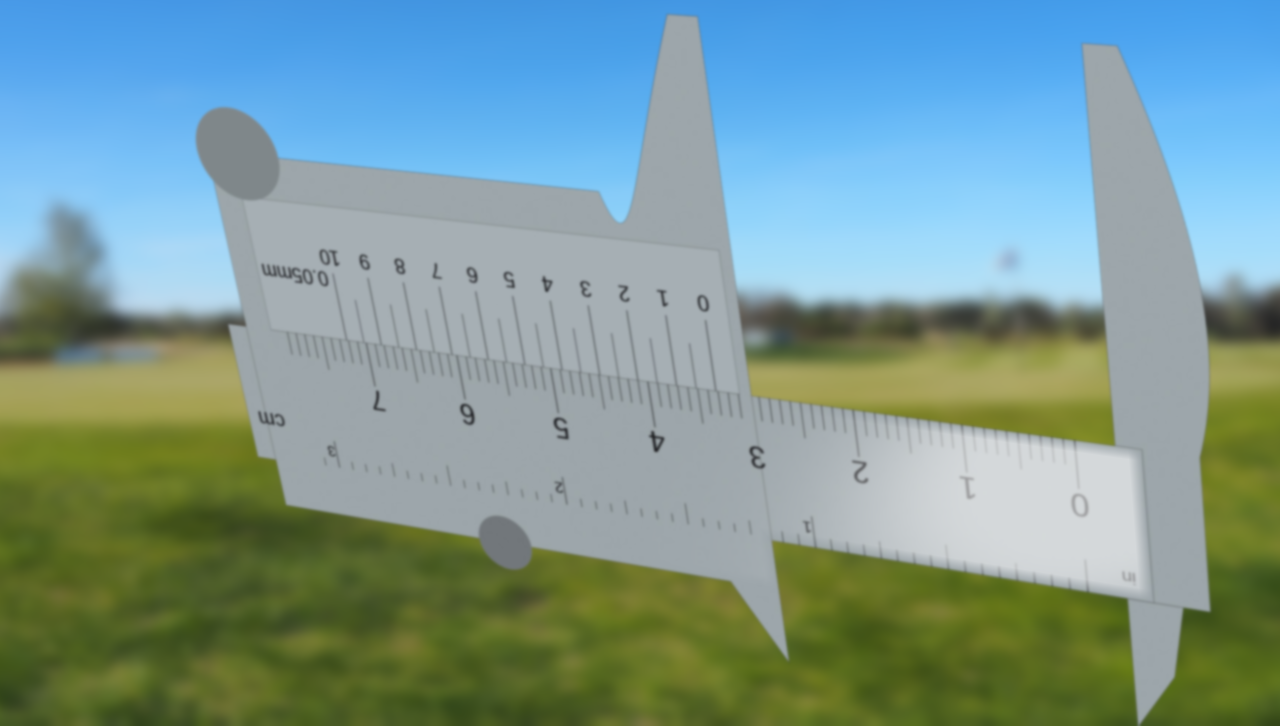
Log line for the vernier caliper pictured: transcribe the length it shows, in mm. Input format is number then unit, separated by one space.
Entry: 33.2 mm
